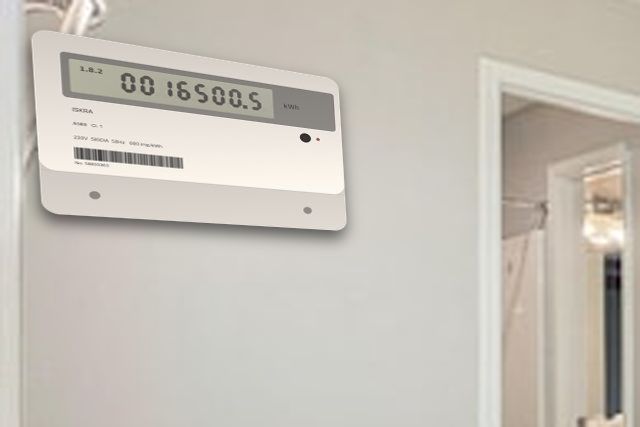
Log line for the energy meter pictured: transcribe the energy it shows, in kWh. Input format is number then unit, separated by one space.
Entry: 16500.5 kWh
